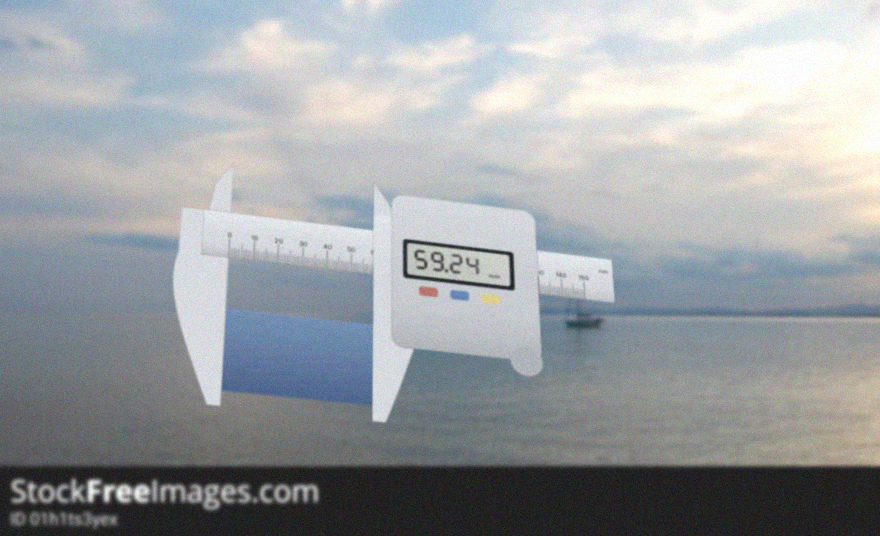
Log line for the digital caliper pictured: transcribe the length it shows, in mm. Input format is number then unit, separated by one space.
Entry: 59.24 mm
